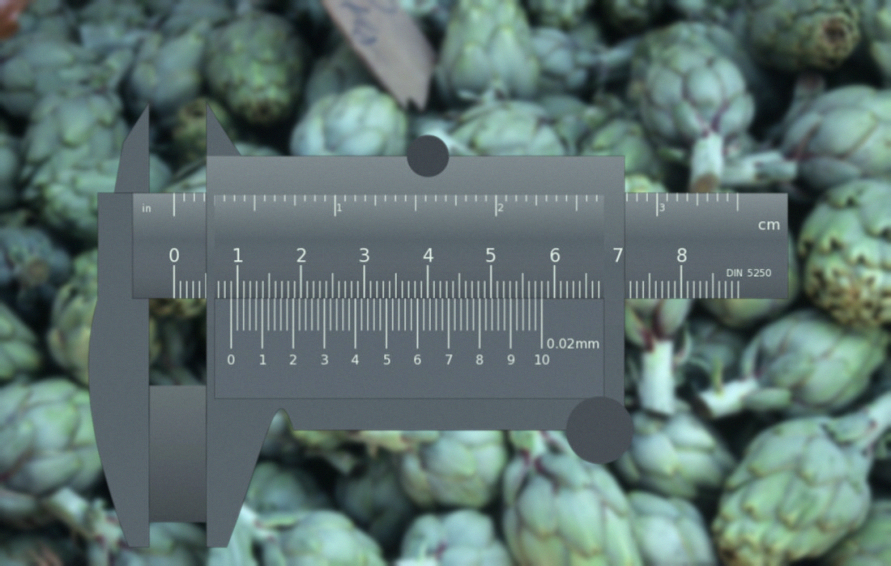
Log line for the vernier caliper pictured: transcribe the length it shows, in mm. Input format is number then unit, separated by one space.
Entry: 9.0 mm
